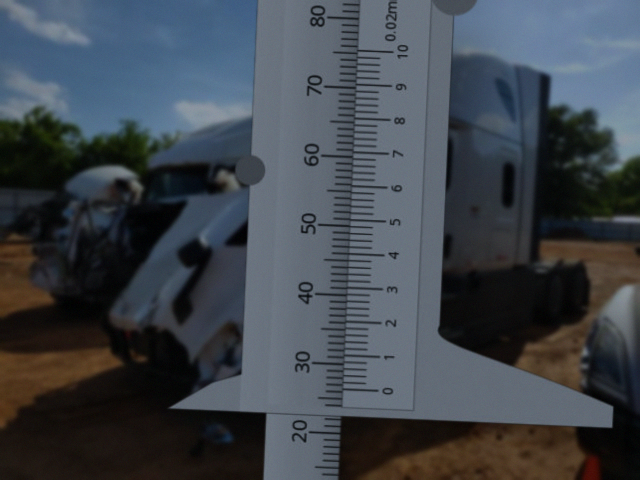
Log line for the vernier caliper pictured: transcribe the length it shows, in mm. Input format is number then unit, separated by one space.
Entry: 26.4 mm
